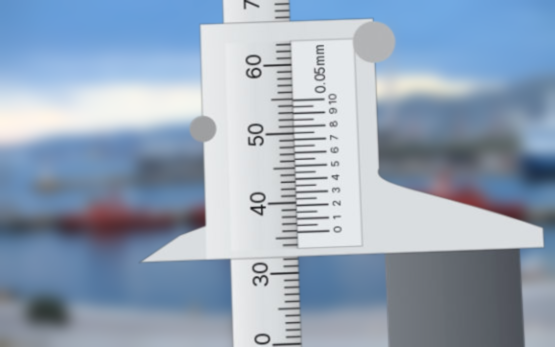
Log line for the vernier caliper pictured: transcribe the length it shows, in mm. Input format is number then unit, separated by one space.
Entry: 35.8 mm
